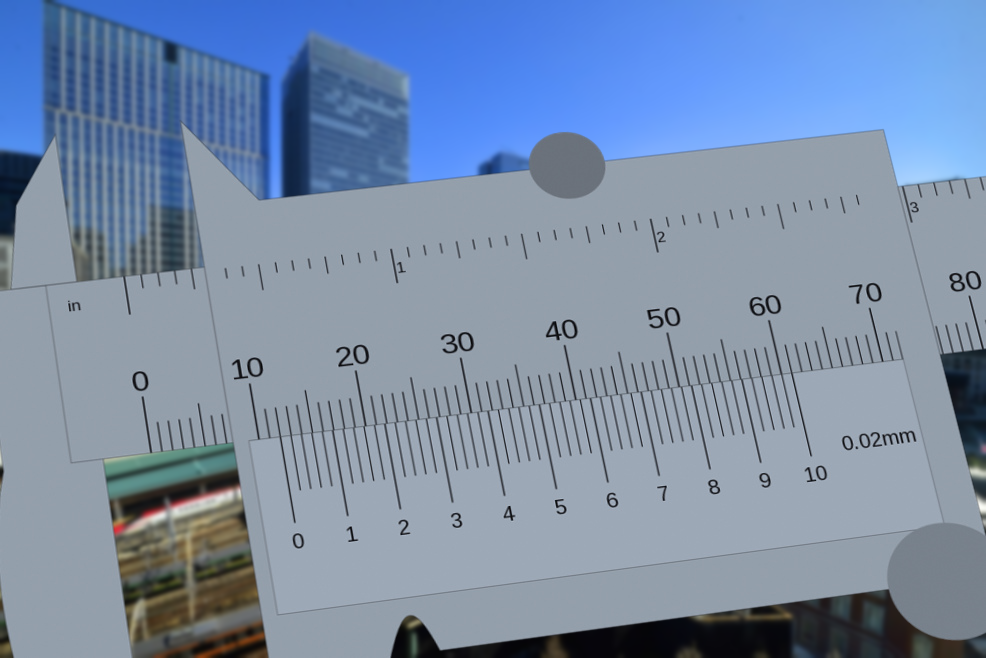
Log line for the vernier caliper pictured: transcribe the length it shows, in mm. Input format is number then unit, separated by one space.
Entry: 12.0 mm
